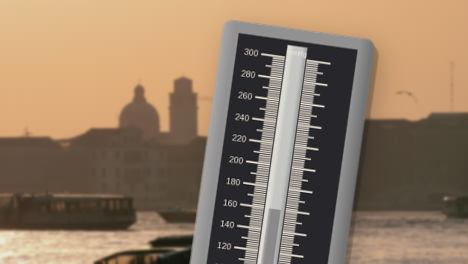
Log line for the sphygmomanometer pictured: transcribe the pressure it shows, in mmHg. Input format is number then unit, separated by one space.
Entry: 160 mmHg
